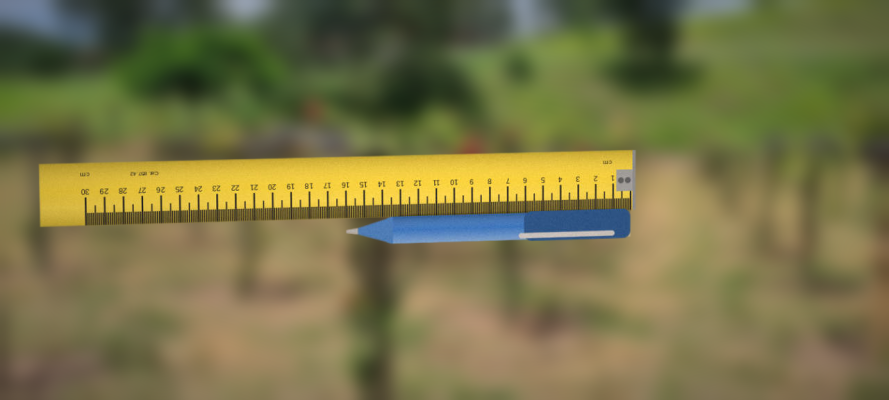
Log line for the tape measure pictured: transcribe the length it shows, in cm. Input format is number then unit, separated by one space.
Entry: 16 cm
